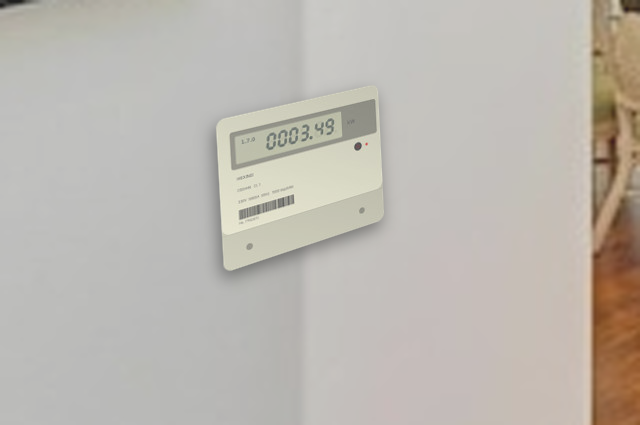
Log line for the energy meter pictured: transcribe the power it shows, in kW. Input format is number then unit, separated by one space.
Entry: 3.49 kW
